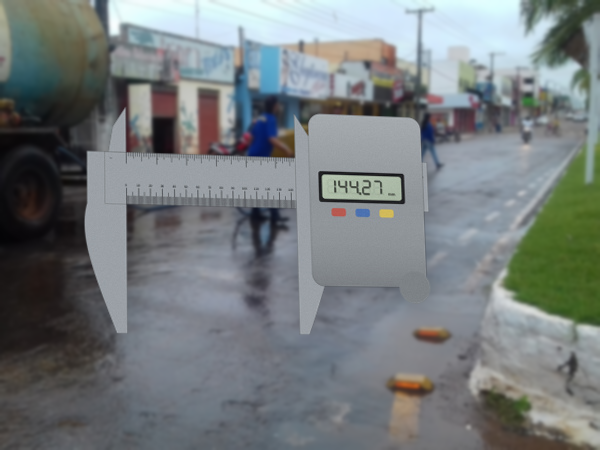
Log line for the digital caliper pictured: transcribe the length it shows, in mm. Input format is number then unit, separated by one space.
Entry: 144.27 mm
